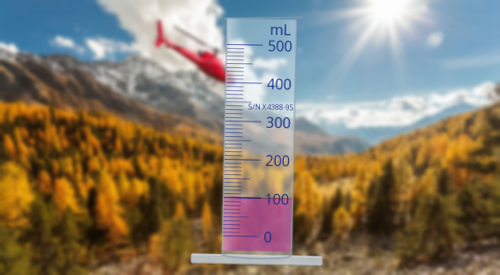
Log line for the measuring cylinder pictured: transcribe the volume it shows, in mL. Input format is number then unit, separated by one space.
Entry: 100 mL
